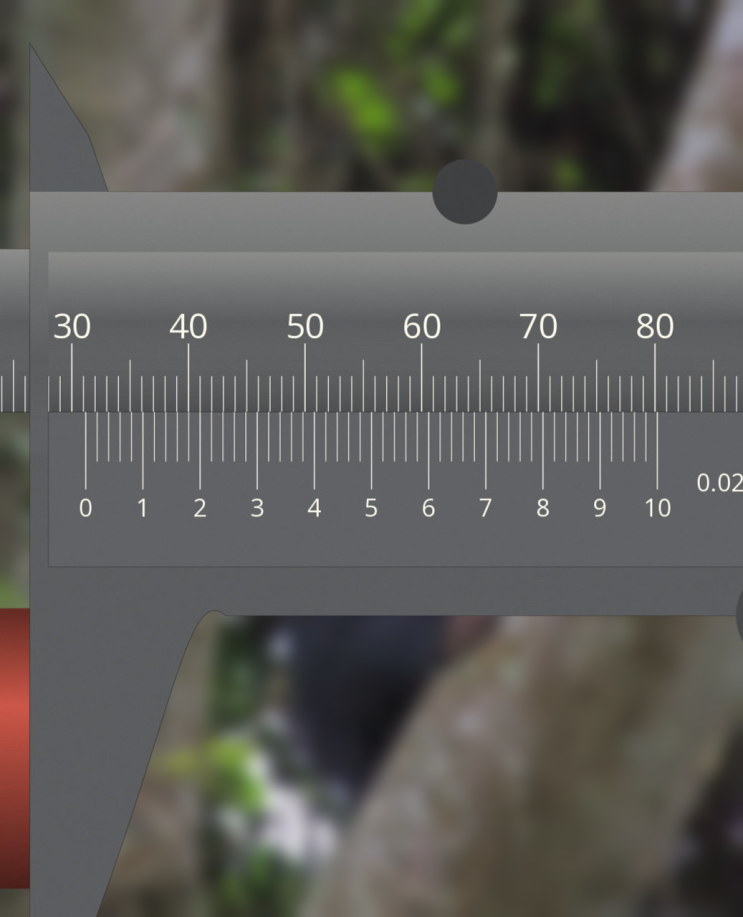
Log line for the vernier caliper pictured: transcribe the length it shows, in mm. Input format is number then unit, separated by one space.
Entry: 31.2 mm
